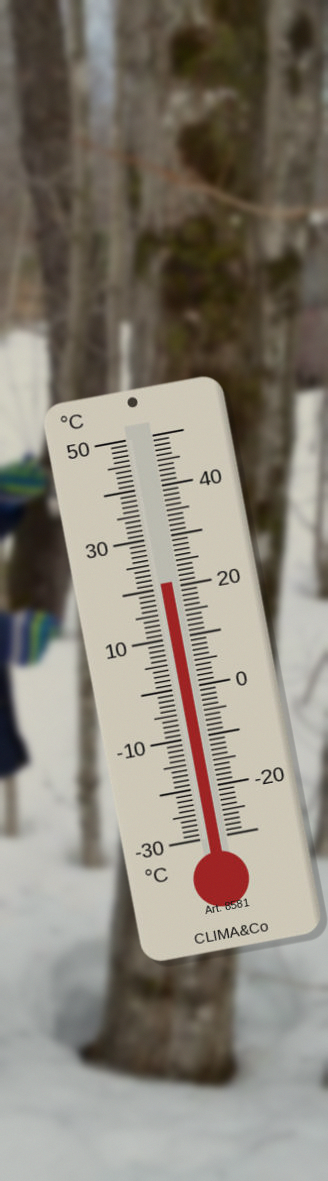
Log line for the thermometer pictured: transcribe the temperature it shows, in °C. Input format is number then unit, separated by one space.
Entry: 21 °C
